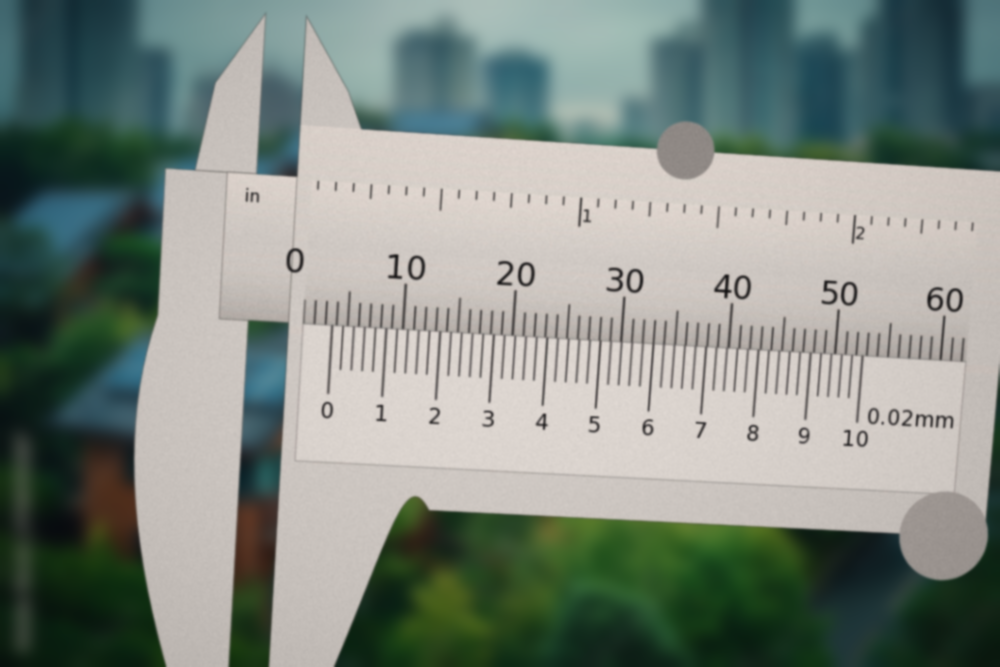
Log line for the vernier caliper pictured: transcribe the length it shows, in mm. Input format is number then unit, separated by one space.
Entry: 3.6 mm
